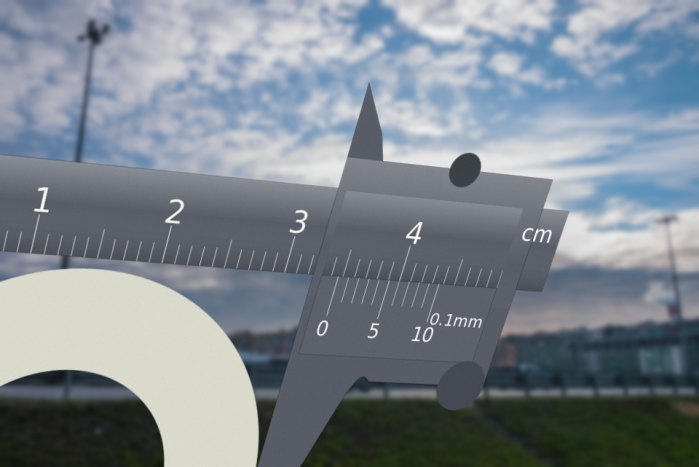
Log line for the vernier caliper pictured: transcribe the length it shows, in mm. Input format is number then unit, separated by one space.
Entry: 34.6 mm
